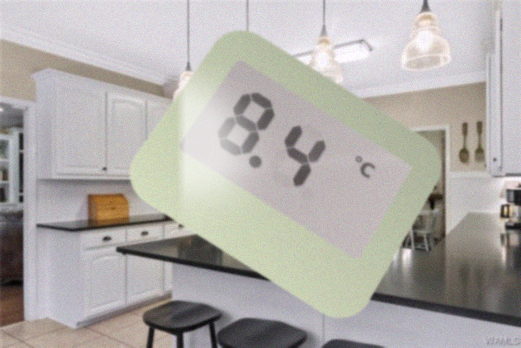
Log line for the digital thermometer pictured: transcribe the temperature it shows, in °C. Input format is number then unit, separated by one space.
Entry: 8.4 °C
